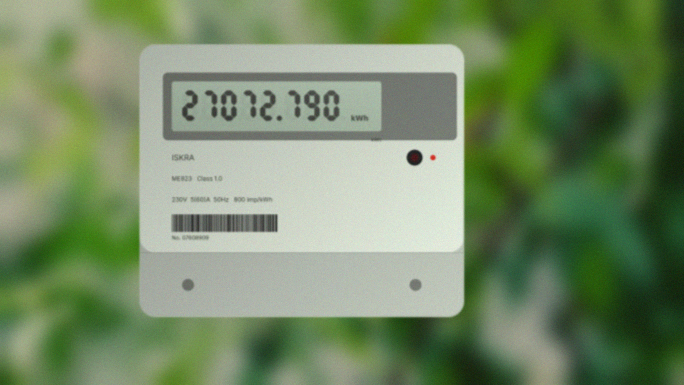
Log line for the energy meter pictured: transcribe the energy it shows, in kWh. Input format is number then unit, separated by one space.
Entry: 27072.790 kWh
